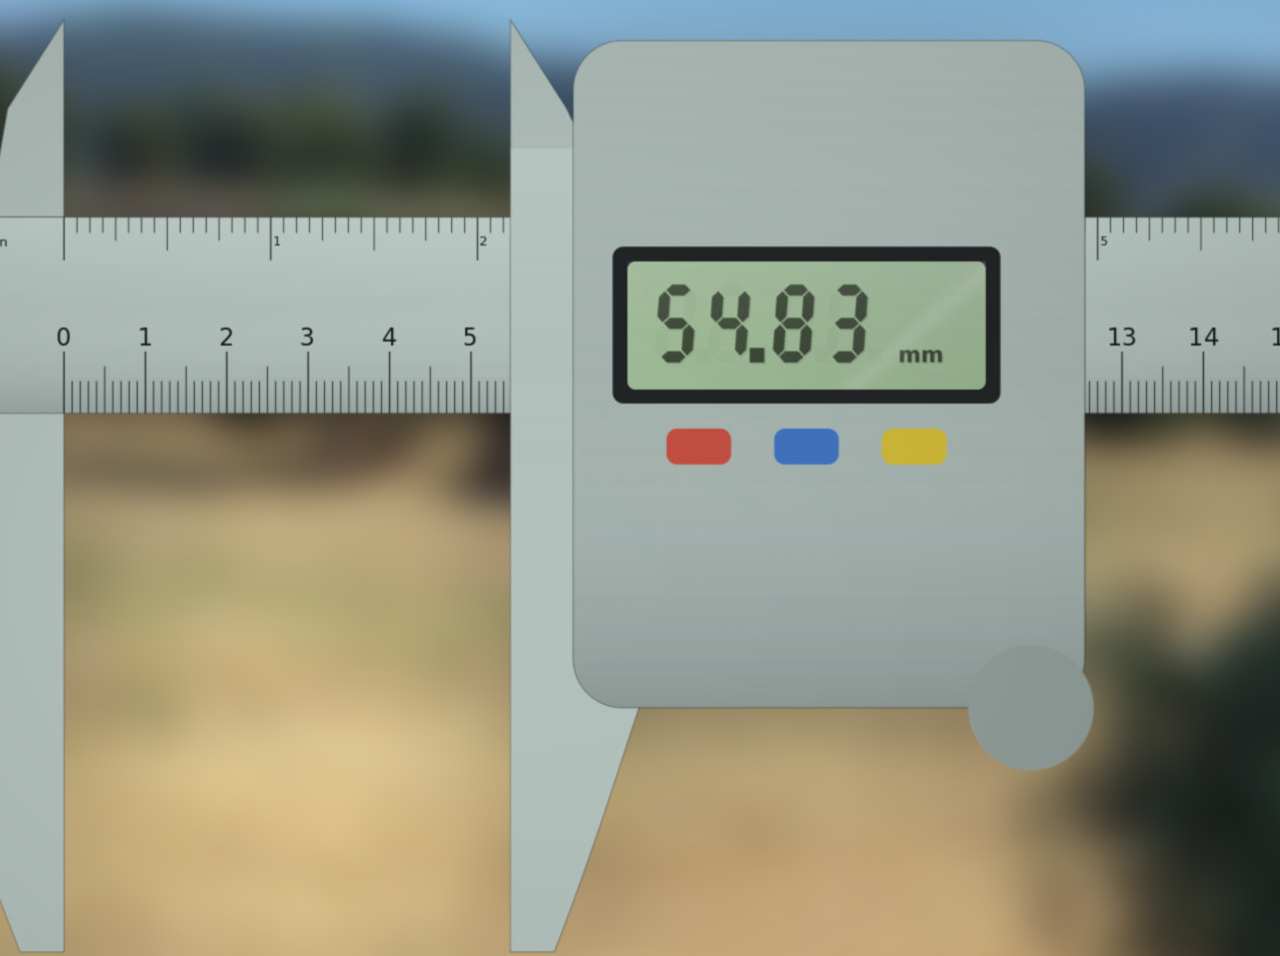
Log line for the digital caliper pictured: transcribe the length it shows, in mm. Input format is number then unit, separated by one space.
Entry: 54.83 mm
